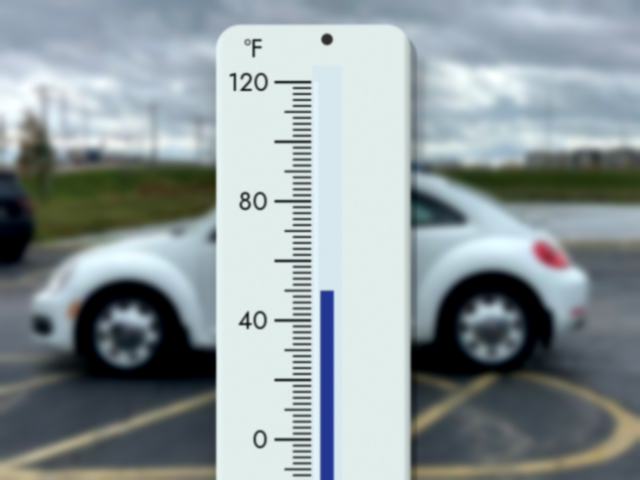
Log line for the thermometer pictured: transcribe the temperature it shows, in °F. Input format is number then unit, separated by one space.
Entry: 50 °F
